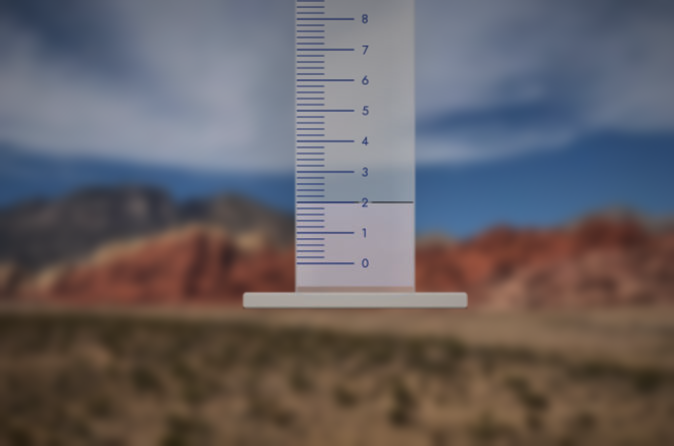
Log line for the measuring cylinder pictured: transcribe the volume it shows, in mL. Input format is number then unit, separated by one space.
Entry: 2 mL
